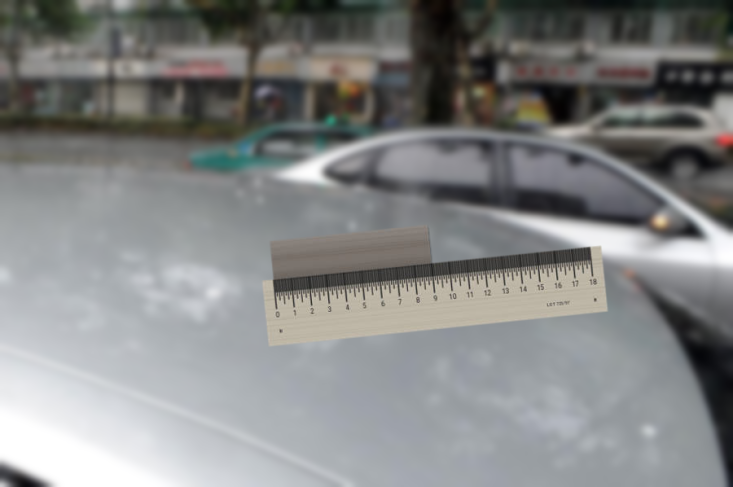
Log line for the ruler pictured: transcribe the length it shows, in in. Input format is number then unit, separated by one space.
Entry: 9 in
